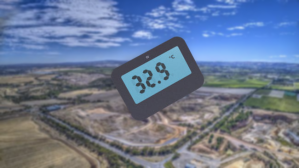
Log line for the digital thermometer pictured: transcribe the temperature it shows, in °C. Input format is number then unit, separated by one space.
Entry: 32.9 °C
